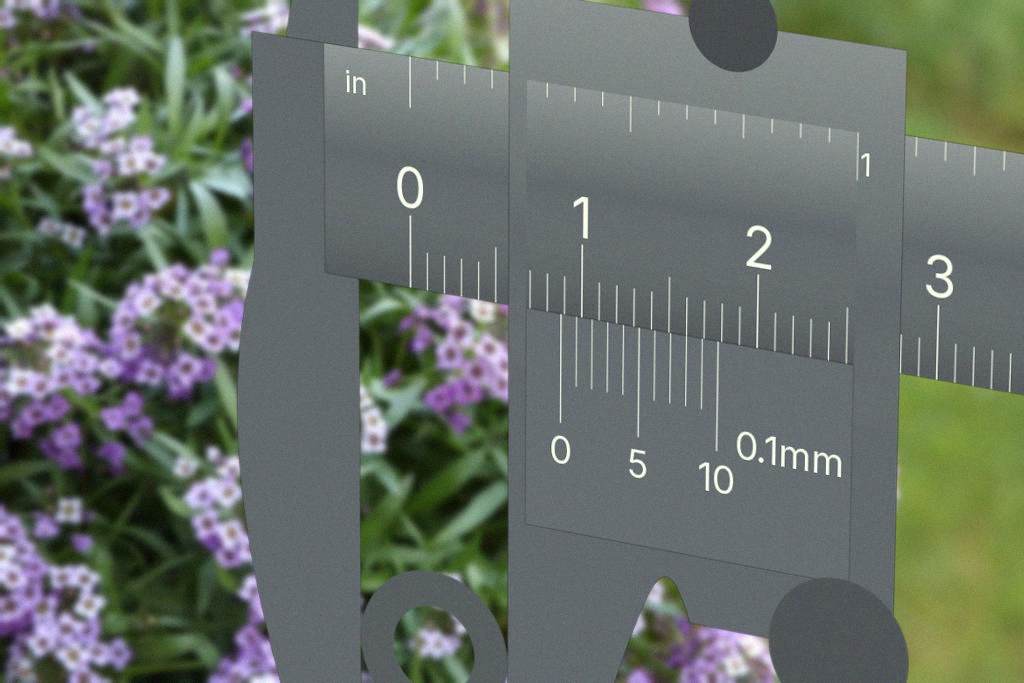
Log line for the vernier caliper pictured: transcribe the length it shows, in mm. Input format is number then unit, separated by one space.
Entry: 8.8 mm
